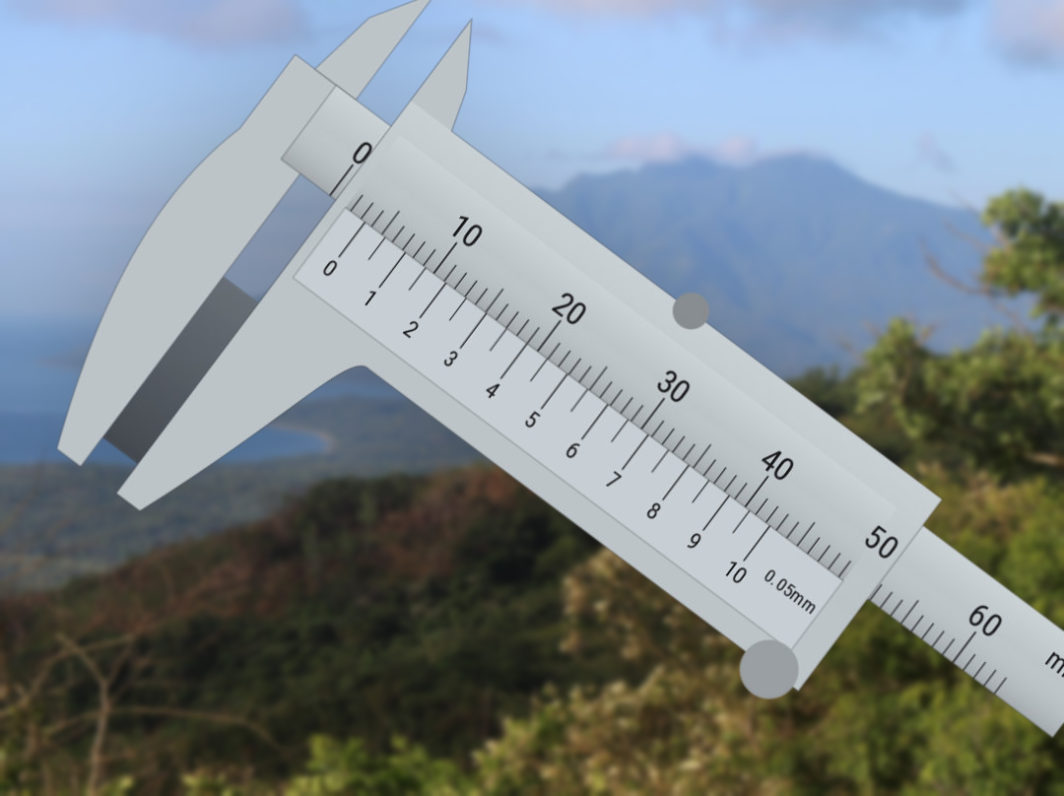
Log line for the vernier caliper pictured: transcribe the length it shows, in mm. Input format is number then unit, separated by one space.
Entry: 3.4 mm
